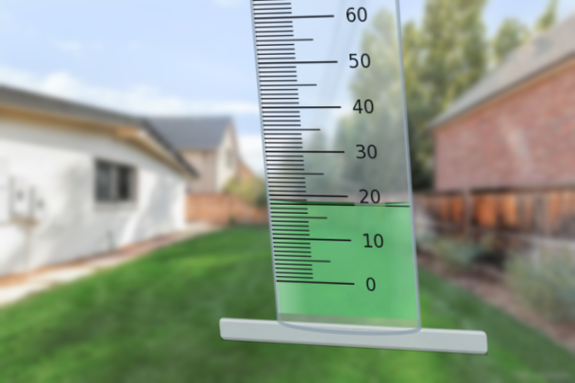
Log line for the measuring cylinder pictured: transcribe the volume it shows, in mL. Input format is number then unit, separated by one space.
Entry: 18 mL
